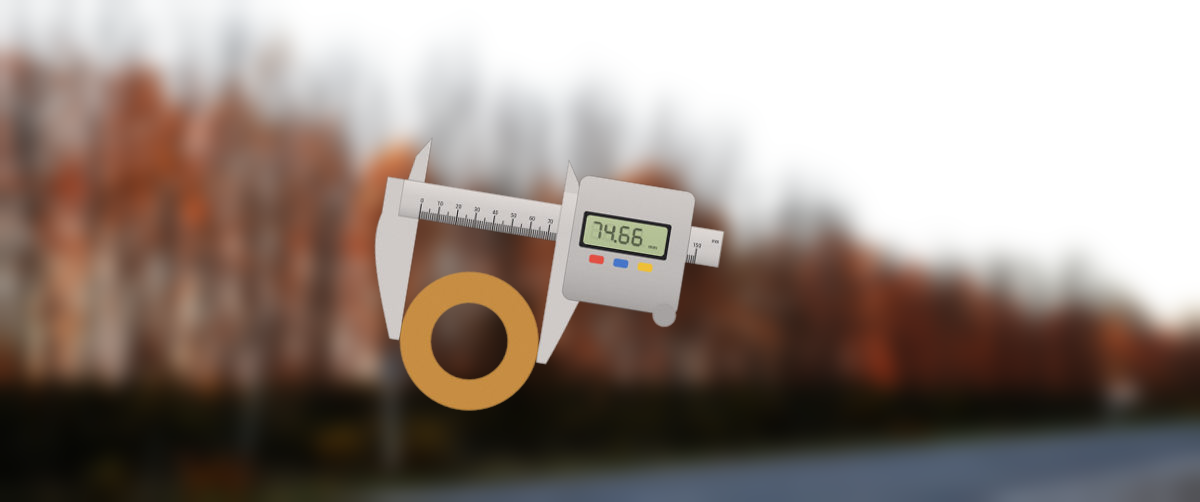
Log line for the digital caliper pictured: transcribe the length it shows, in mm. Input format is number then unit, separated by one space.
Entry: 74.66 mm
